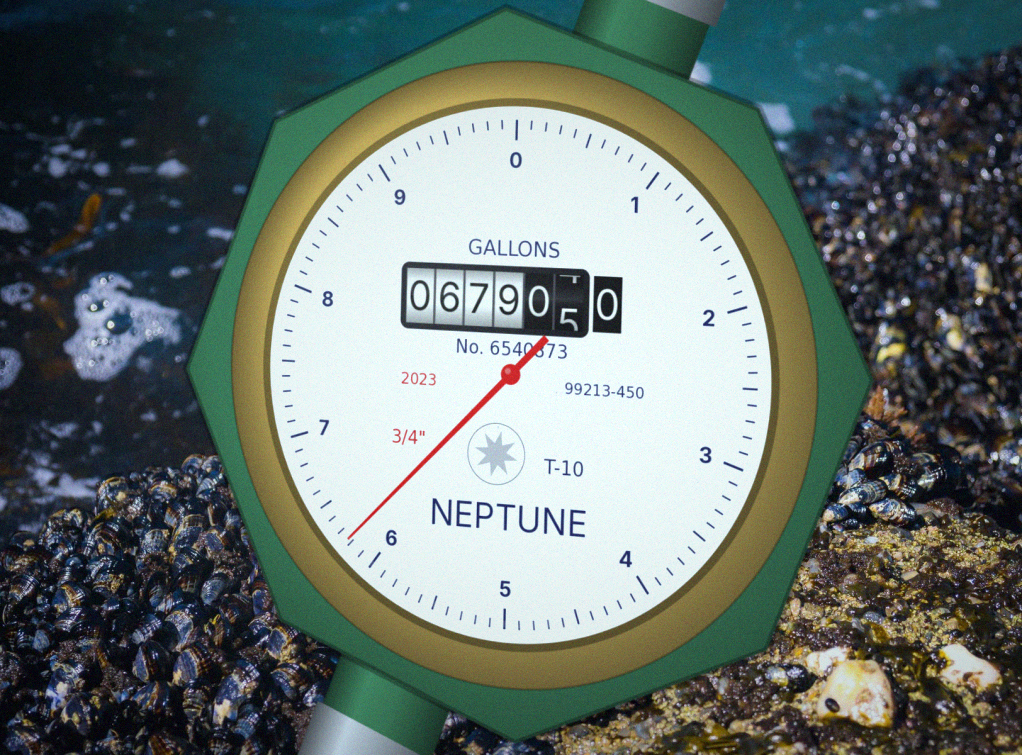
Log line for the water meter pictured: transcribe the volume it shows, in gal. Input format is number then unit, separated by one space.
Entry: 679046.2 gal
